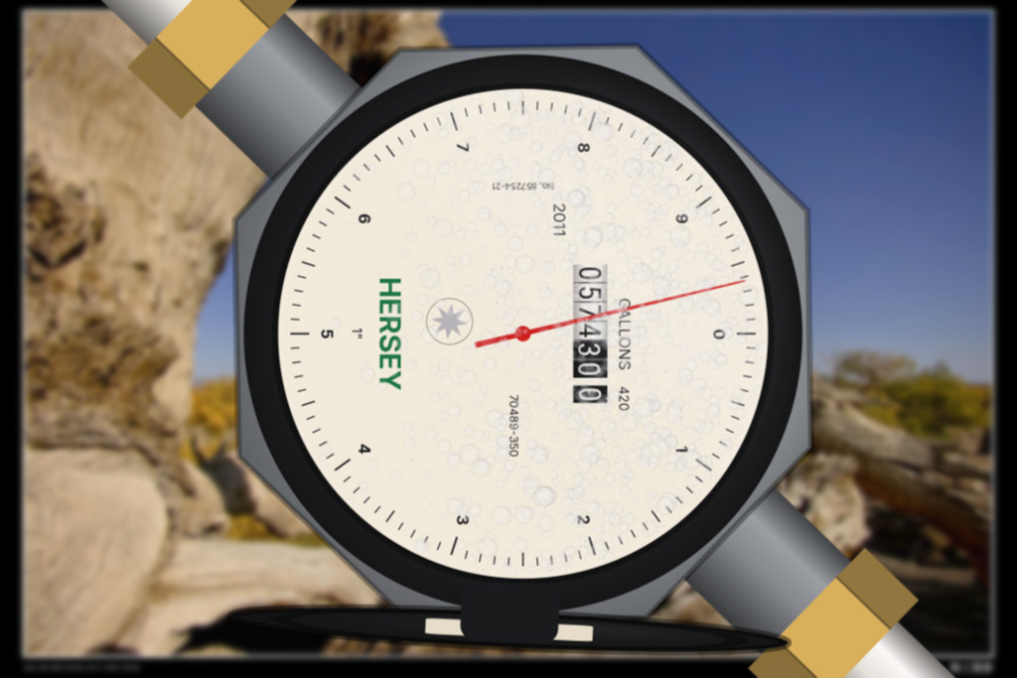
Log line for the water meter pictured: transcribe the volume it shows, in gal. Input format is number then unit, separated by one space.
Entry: 574299.6 gal
